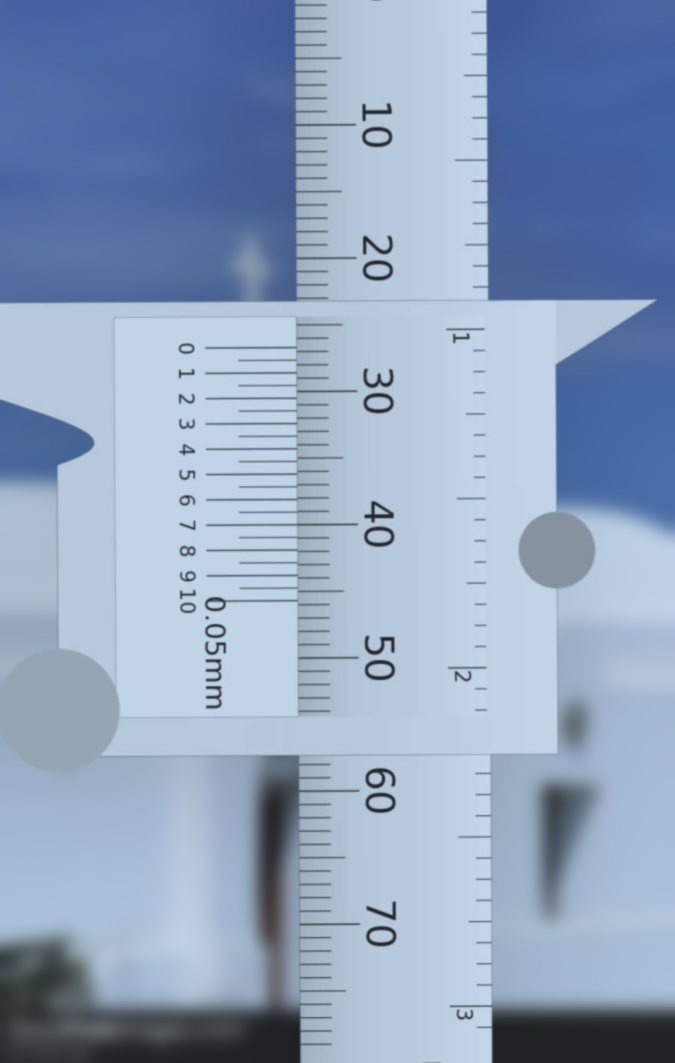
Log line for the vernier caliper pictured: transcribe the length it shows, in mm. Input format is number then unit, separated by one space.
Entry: 26.7 mm
